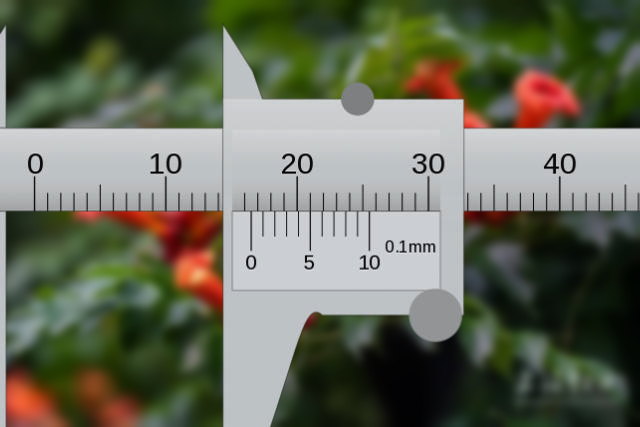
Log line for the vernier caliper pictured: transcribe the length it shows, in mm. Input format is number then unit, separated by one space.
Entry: 16.5 mm
